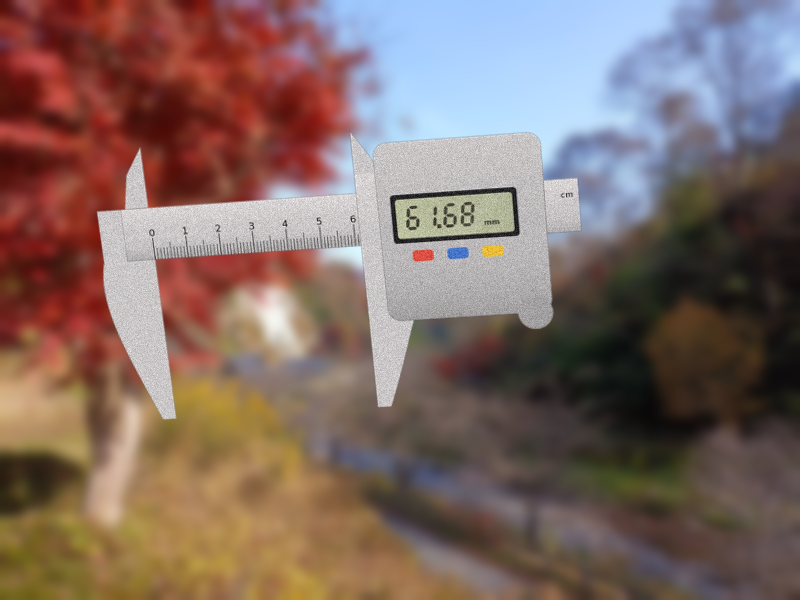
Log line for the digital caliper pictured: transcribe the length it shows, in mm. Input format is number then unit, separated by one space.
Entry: 61.68 mm
